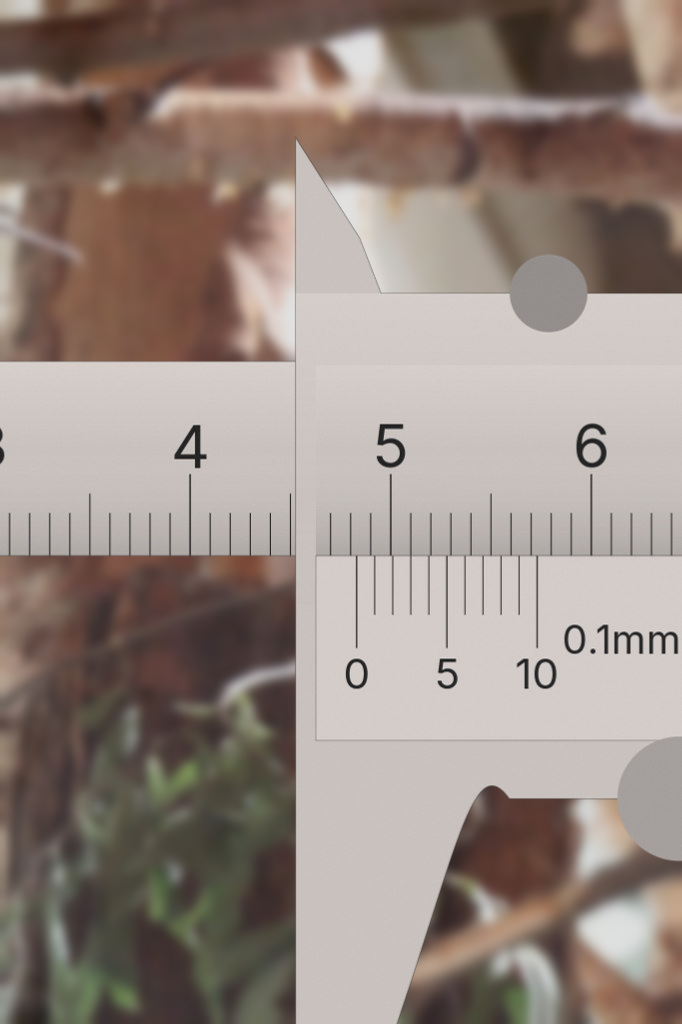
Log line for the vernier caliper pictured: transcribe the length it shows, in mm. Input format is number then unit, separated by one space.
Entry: 48.3 mm
